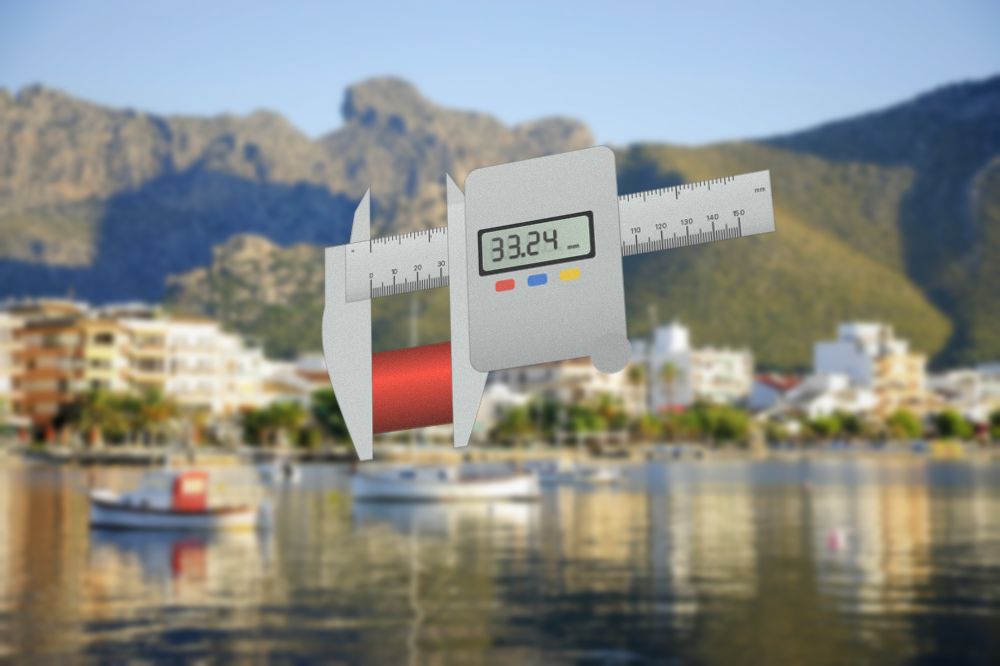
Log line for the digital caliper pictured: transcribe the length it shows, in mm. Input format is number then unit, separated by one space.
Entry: 33.24 mm
